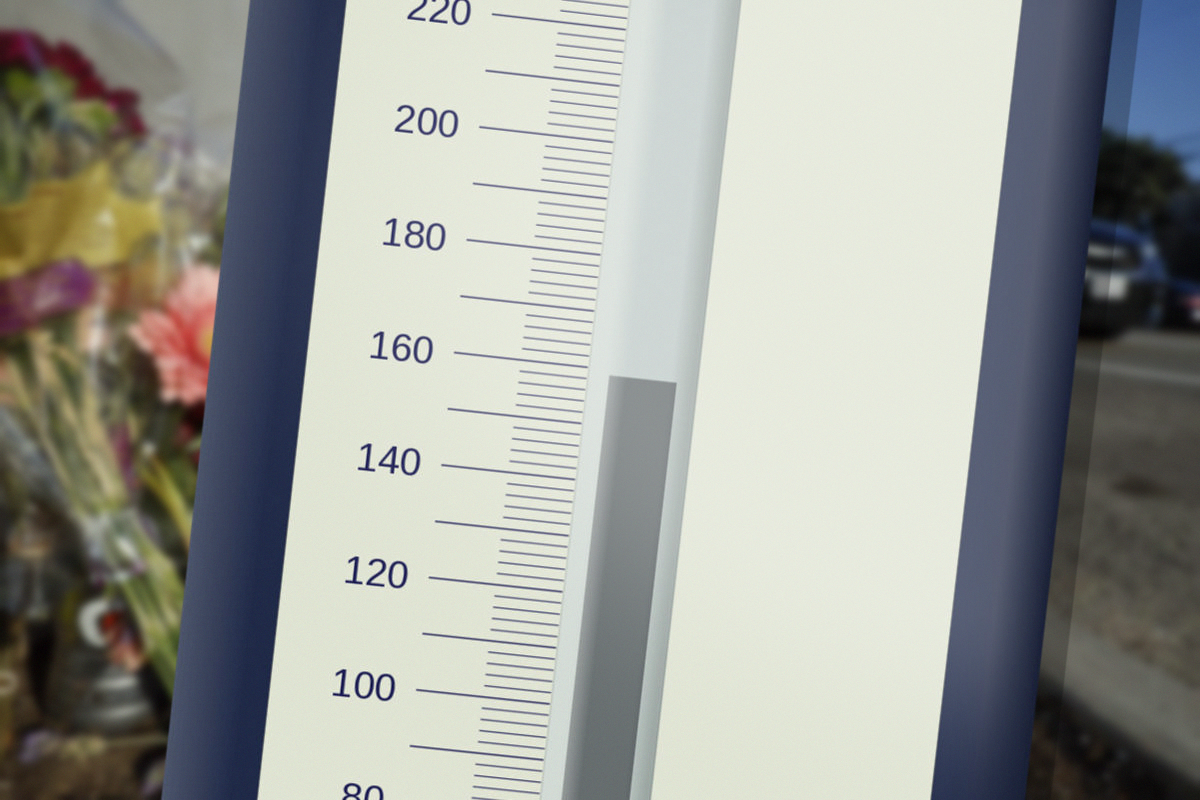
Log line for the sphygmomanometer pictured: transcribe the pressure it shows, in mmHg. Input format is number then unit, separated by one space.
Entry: 159 mmHg
